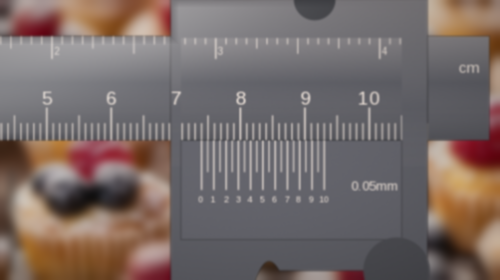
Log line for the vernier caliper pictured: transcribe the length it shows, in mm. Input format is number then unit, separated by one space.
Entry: 74.0 mm
